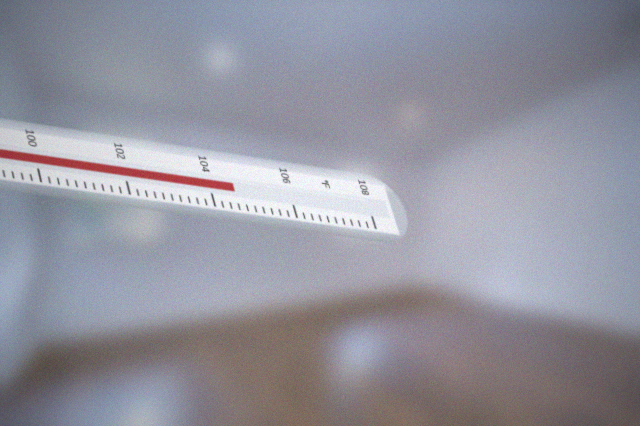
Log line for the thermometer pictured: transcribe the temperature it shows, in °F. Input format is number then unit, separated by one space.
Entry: 104.6 °F
